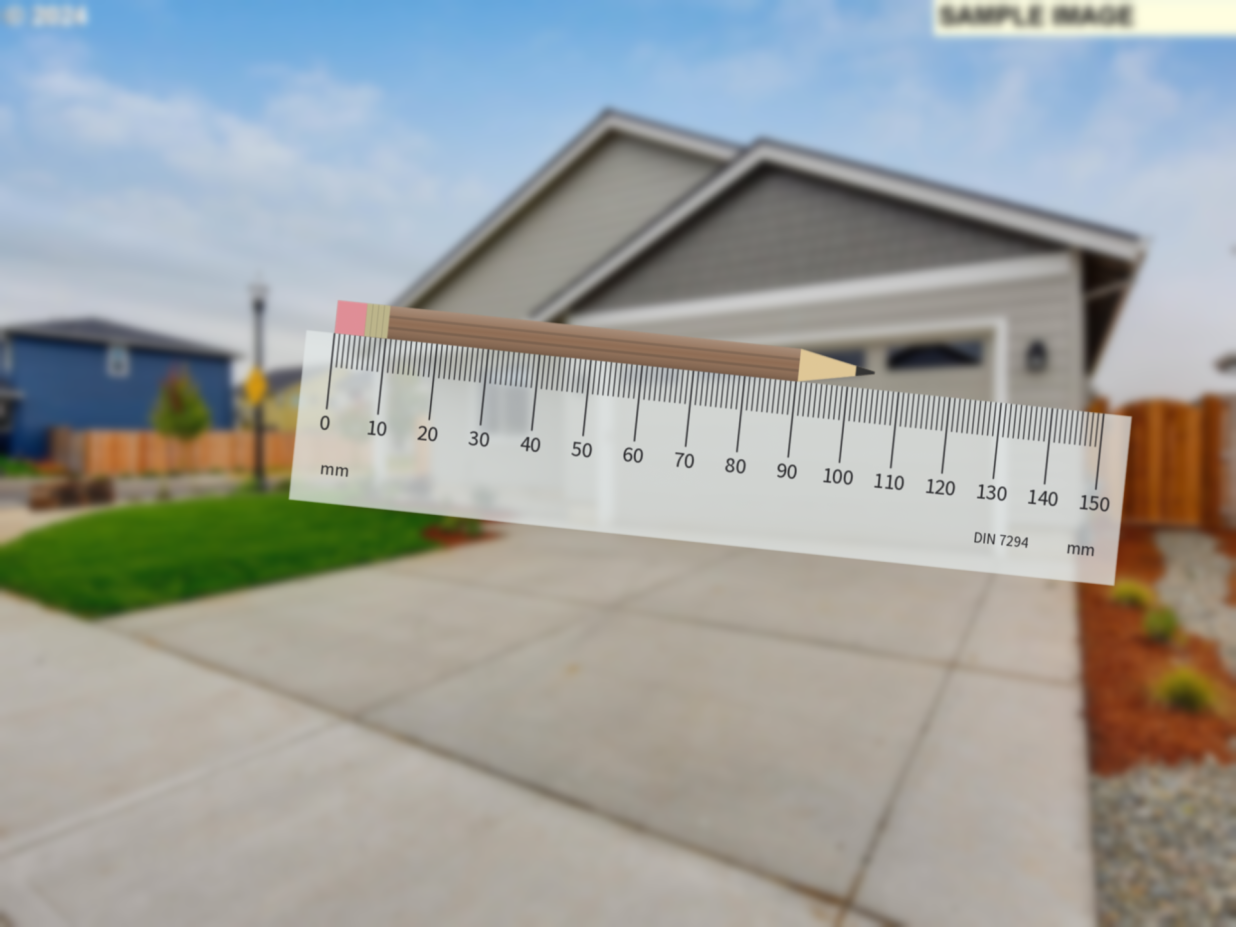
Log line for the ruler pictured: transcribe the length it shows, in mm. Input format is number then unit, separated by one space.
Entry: 105 mm
